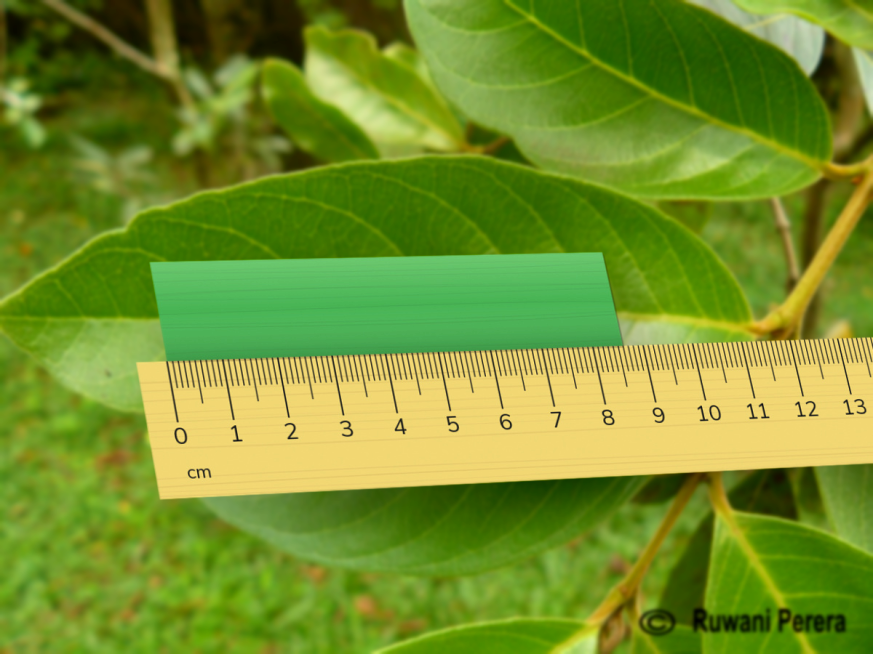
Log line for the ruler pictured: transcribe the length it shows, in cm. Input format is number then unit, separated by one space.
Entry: 8.6 cm
